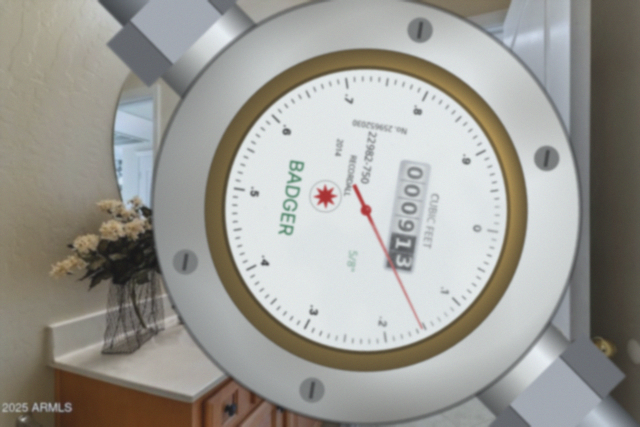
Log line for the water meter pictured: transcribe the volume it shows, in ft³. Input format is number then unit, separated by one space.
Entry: 913.15 ft³
